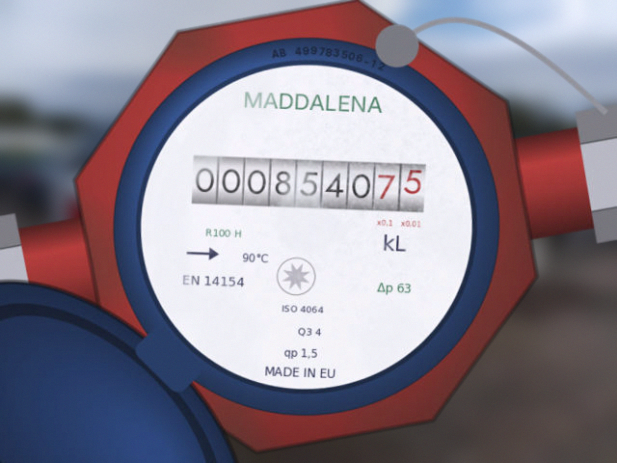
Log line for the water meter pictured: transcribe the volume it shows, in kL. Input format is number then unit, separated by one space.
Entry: 8540.75 kL
